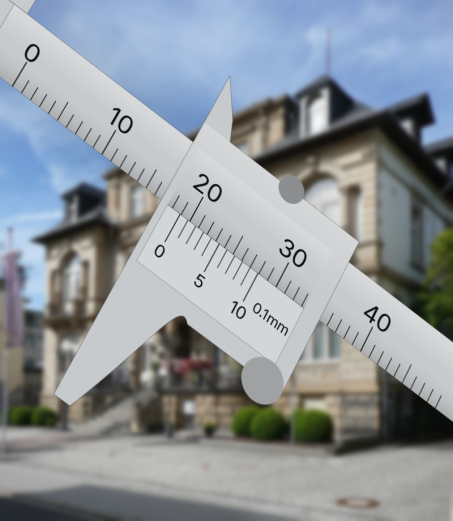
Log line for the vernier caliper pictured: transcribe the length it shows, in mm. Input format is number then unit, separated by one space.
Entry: 18.9 mm
